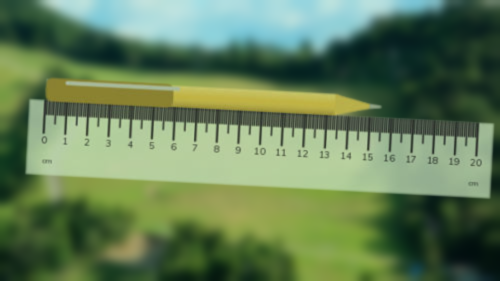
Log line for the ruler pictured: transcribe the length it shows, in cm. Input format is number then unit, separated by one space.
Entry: 15.5 cm
